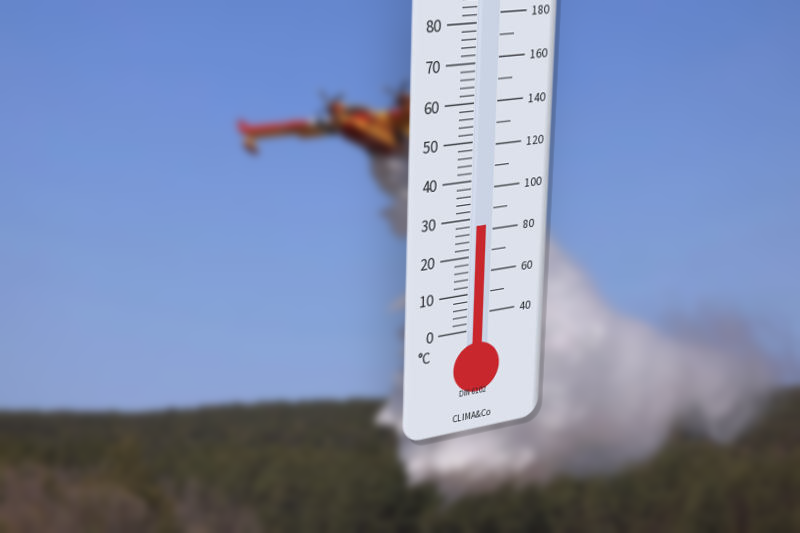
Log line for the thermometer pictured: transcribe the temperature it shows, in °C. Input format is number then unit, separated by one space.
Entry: 28 °C
